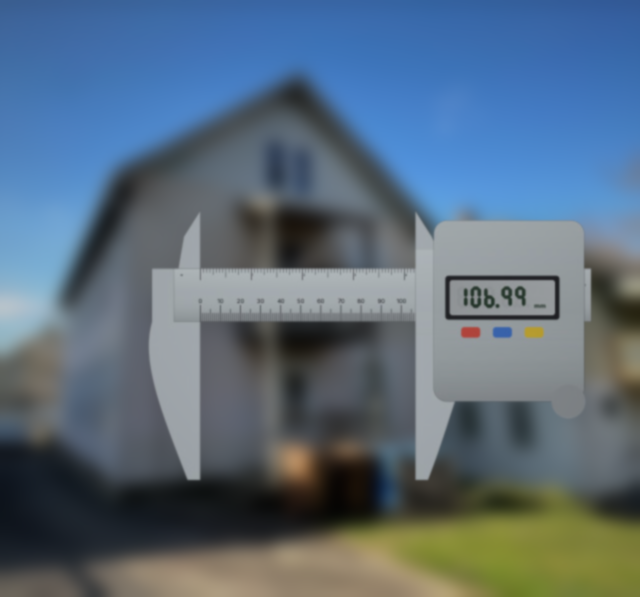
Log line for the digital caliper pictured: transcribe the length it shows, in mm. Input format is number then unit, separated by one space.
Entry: 106.99 mm
